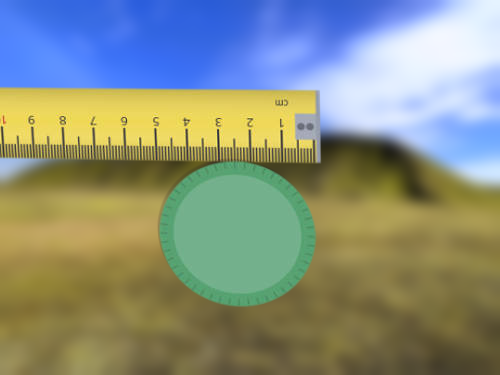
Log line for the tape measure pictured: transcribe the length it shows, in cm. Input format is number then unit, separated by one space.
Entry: 5 cm
